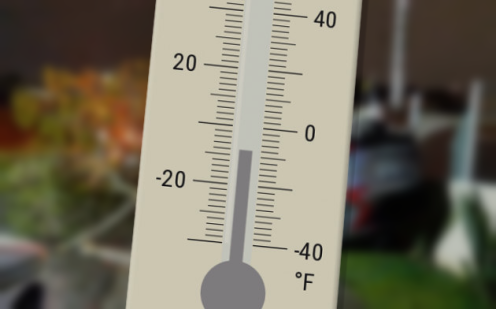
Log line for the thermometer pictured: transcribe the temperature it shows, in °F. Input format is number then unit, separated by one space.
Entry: -8 °F
